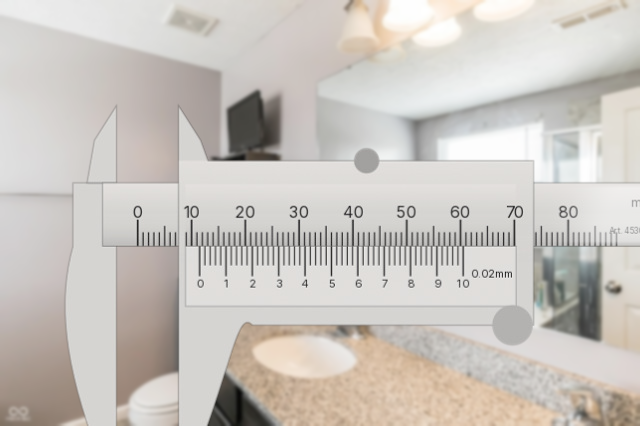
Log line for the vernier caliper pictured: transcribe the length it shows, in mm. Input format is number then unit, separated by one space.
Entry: 11.5 mm
